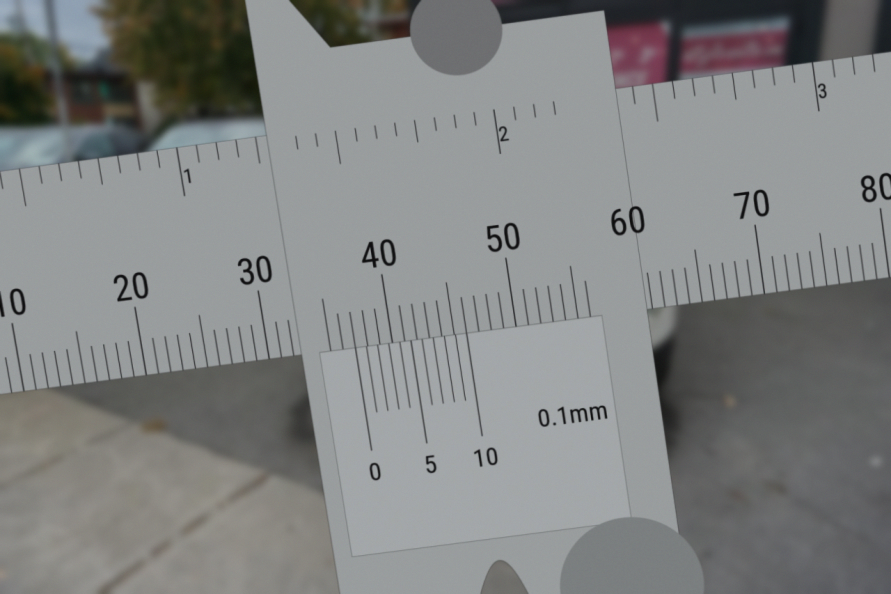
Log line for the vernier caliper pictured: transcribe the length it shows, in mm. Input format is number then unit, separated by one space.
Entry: 37.0 mm
